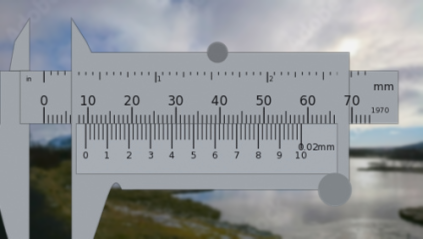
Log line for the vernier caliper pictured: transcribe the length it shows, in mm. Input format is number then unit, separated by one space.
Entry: 9.5 mm
